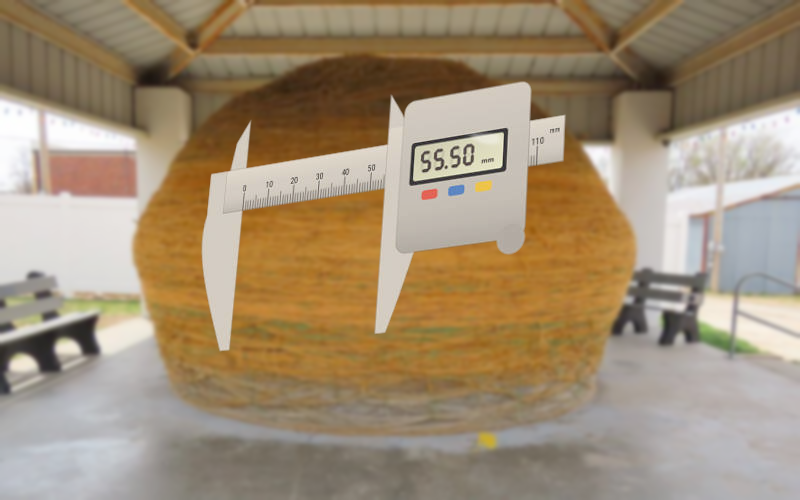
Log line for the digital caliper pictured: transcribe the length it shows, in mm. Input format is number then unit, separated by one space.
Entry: 55.50 mm
